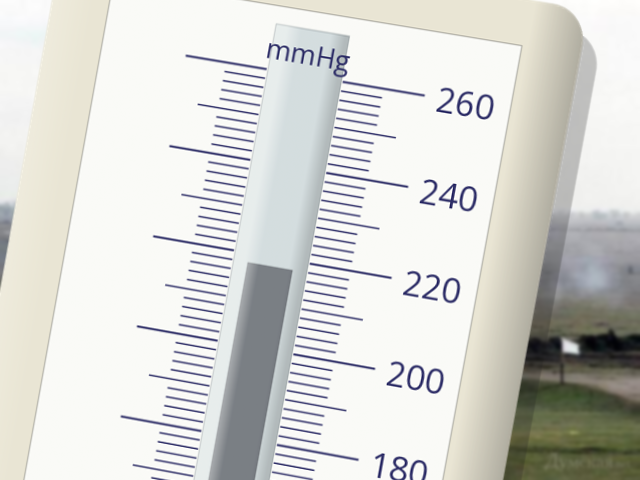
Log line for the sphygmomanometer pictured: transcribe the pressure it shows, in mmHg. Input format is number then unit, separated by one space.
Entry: 218 mmHg
